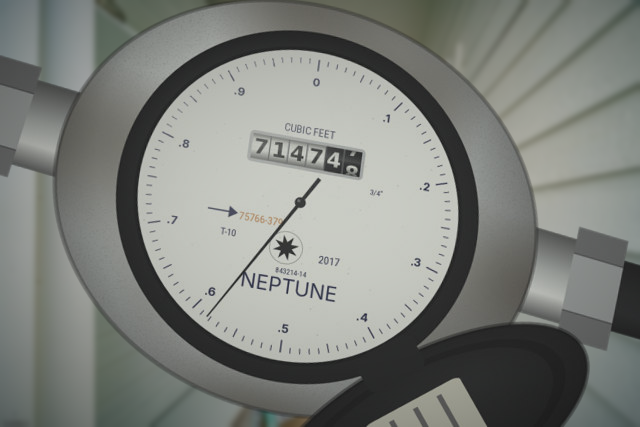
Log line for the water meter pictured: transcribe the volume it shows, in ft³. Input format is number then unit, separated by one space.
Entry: 714747.58 ft³
